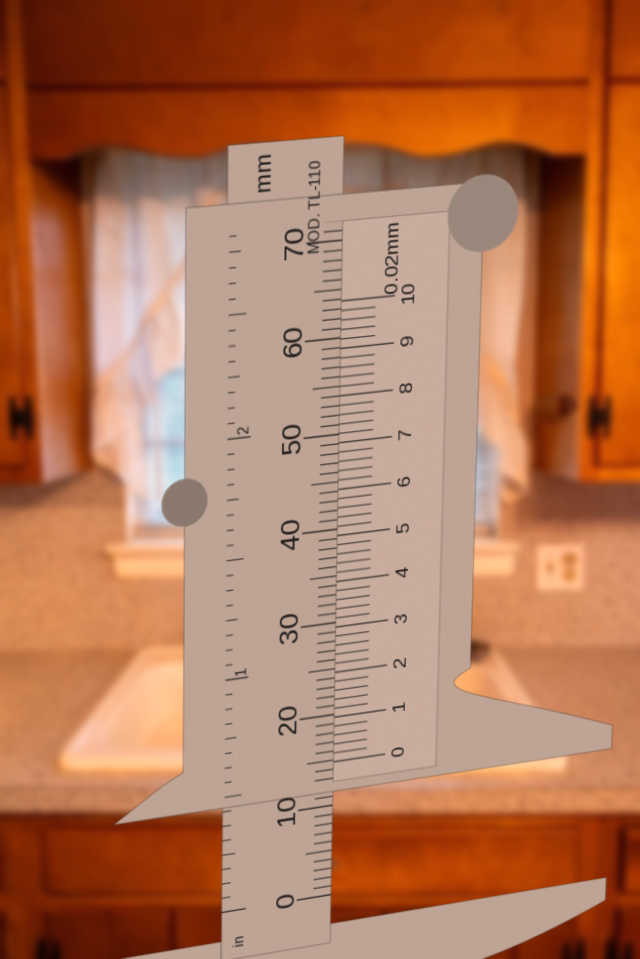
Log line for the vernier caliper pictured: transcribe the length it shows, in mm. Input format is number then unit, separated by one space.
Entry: 14.8 mm
